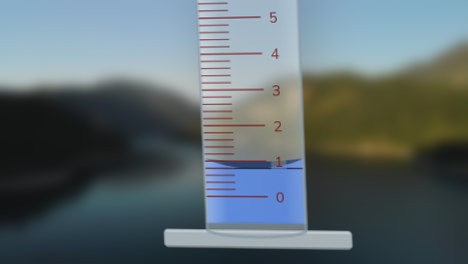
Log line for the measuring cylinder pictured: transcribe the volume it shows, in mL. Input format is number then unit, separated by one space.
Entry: 0.8 mL
